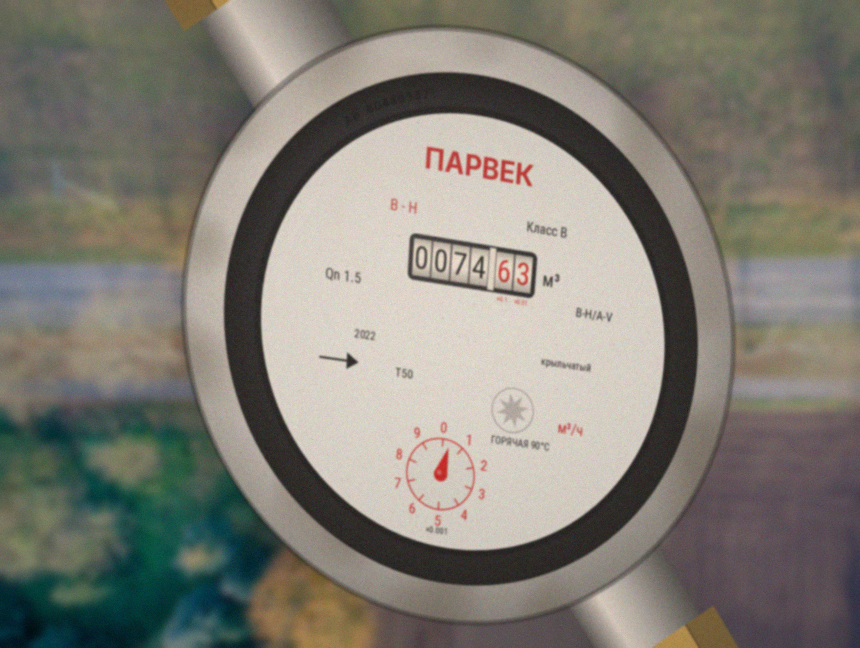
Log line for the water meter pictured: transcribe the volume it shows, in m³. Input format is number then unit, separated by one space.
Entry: 74.630 m³
